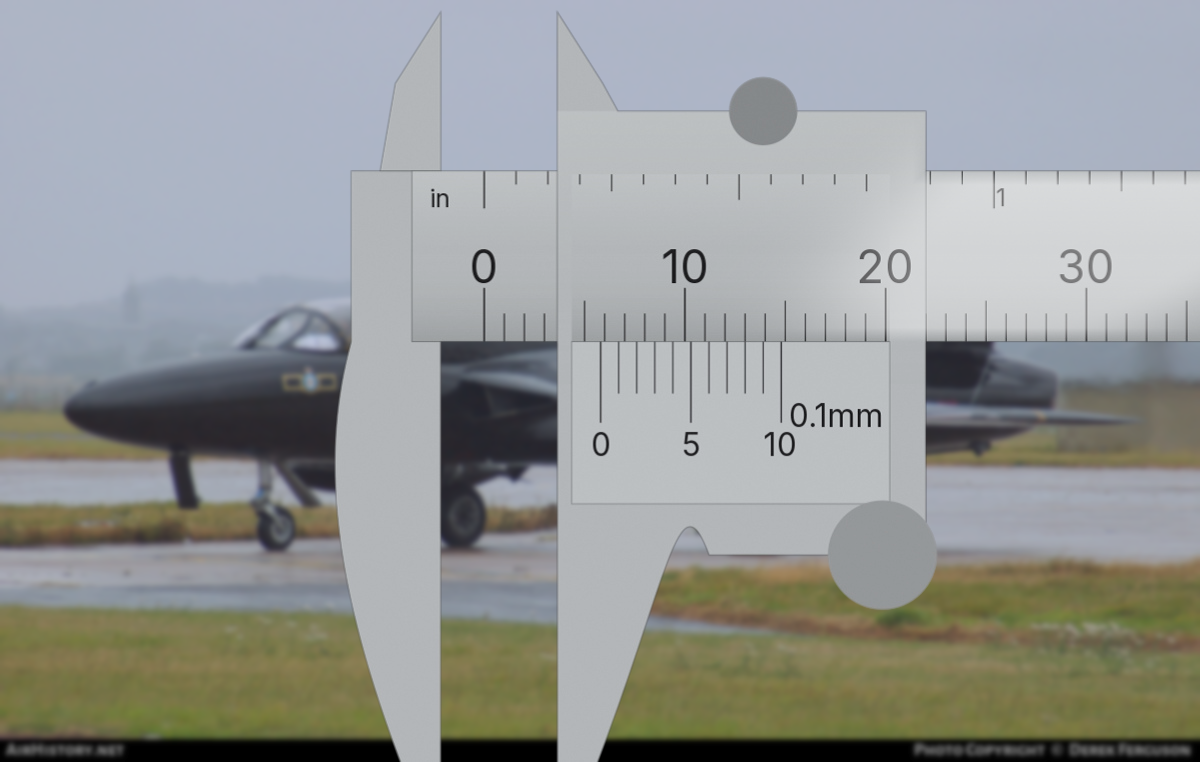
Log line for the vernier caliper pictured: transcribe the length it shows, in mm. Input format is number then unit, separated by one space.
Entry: 5.8 mm
